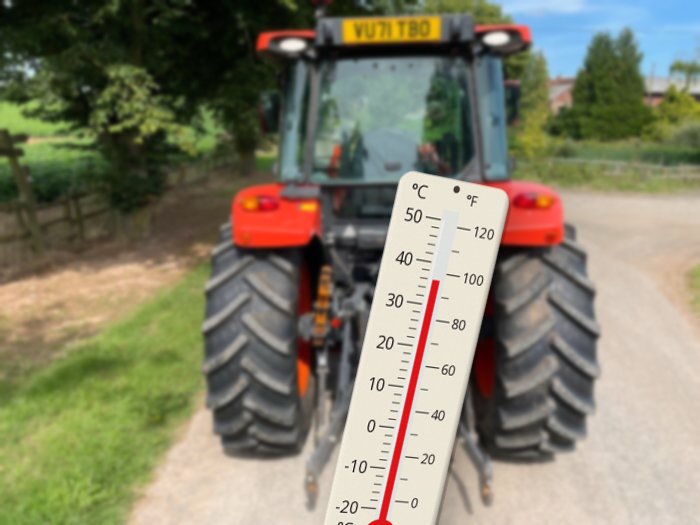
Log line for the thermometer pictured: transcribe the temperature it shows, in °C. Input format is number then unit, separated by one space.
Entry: 36 °C
